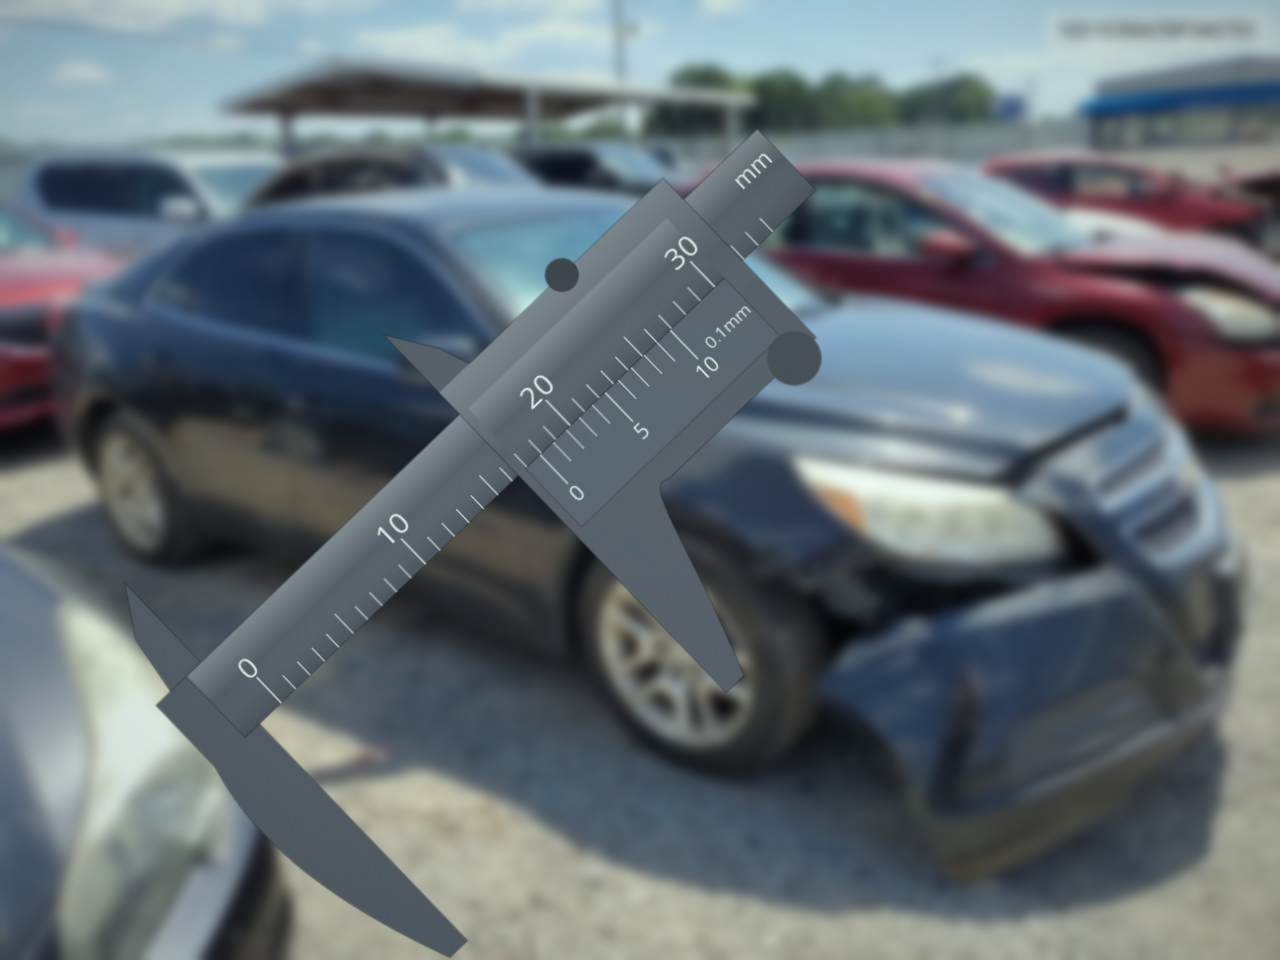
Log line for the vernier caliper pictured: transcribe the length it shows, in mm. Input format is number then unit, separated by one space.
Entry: 17.9 mm
